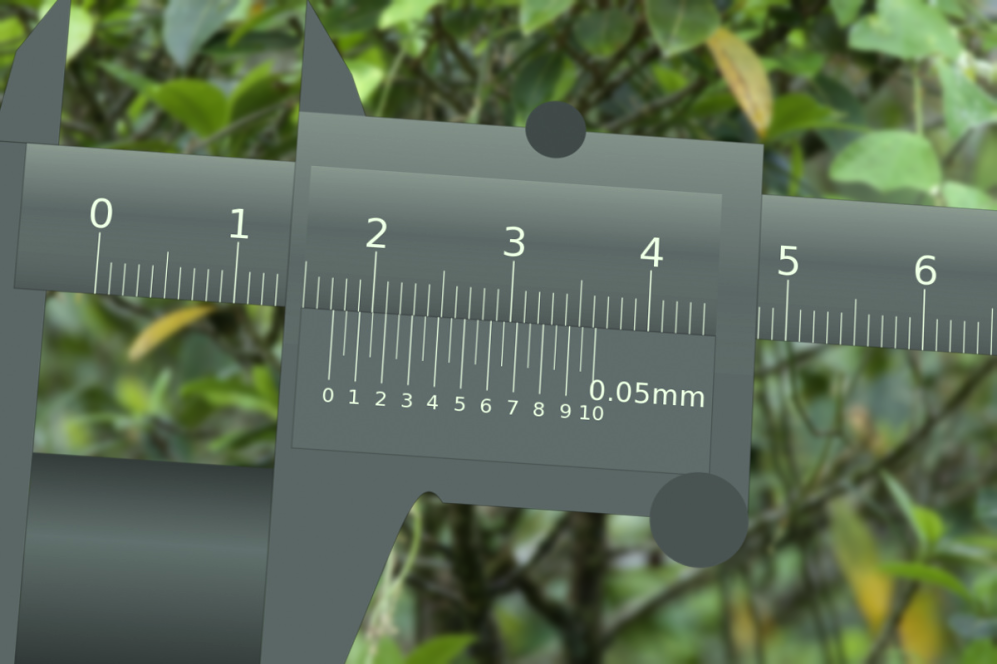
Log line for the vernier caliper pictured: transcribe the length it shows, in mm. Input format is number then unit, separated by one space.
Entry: 17.2 mm
